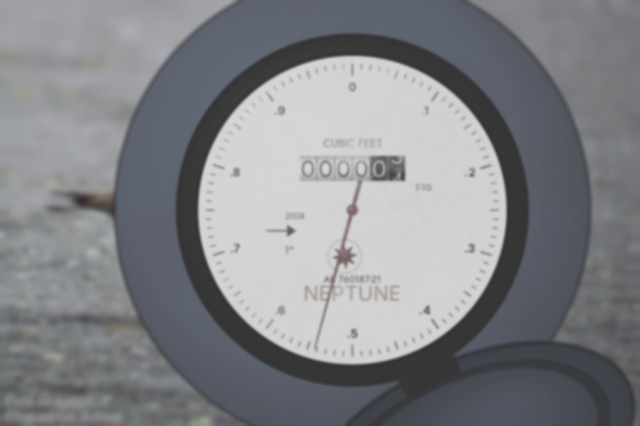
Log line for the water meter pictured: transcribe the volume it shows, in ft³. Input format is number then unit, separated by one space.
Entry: 3.54 ft³
